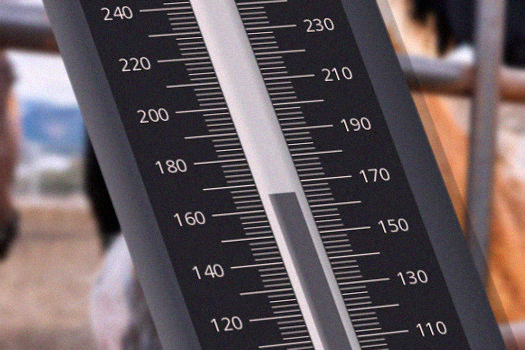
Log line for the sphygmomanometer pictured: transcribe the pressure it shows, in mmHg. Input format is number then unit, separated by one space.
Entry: 166 mmHg
